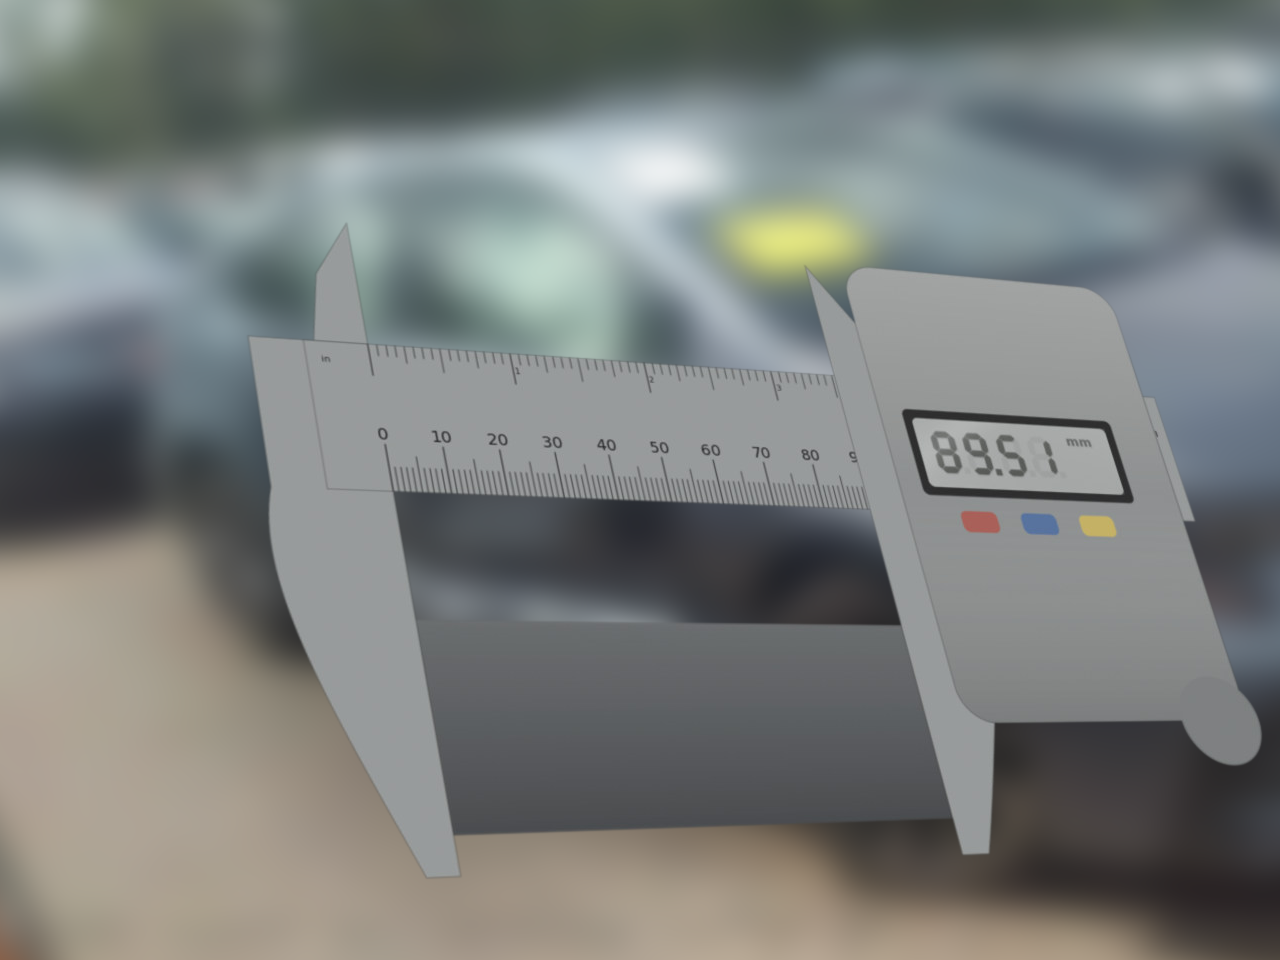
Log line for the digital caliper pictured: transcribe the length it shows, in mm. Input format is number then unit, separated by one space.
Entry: 89.51 mm
